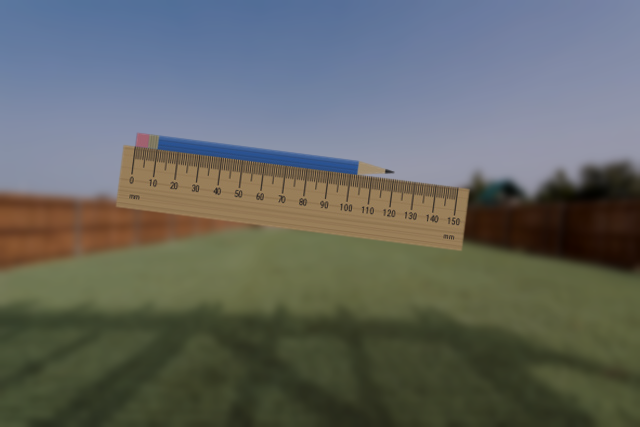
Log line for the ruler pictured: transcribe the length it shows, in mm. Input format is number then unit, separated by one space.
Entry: 120 mm
